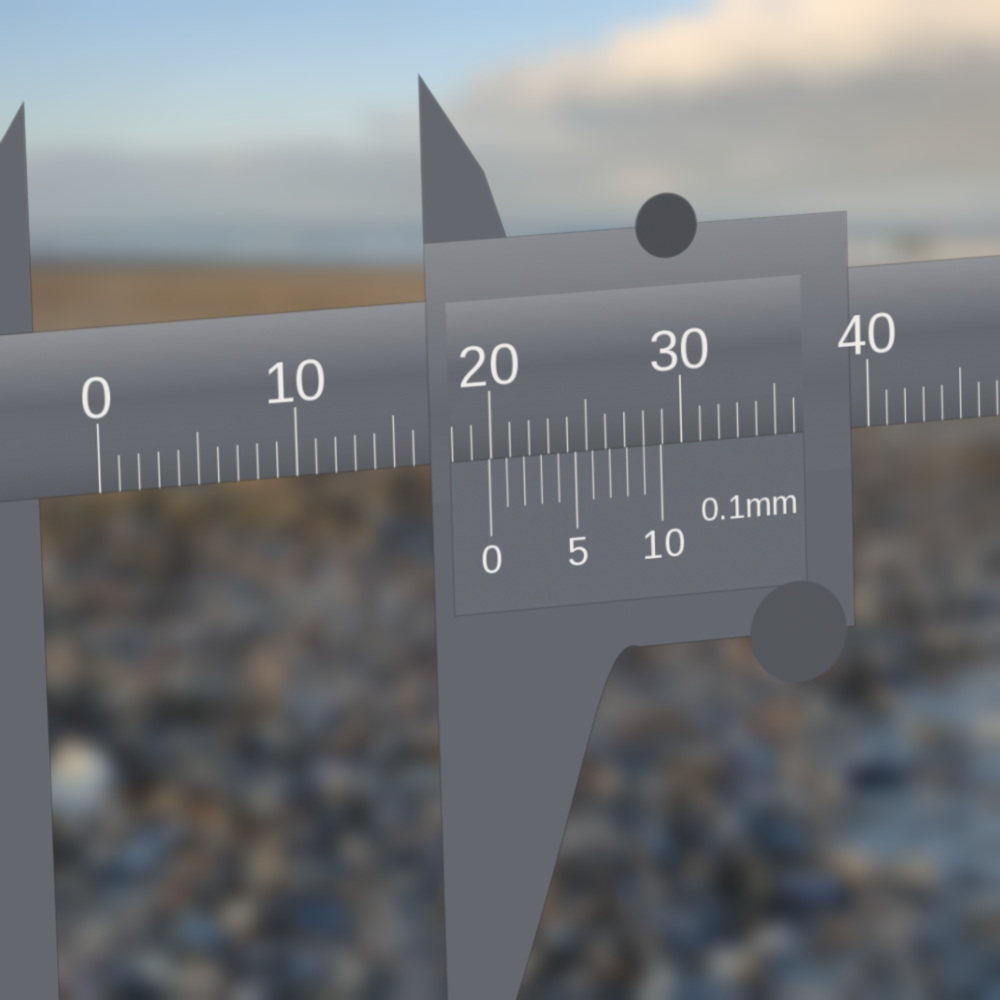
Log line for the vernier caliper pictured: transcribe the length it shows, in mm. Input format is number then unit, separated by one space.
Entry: 19.9 mm
